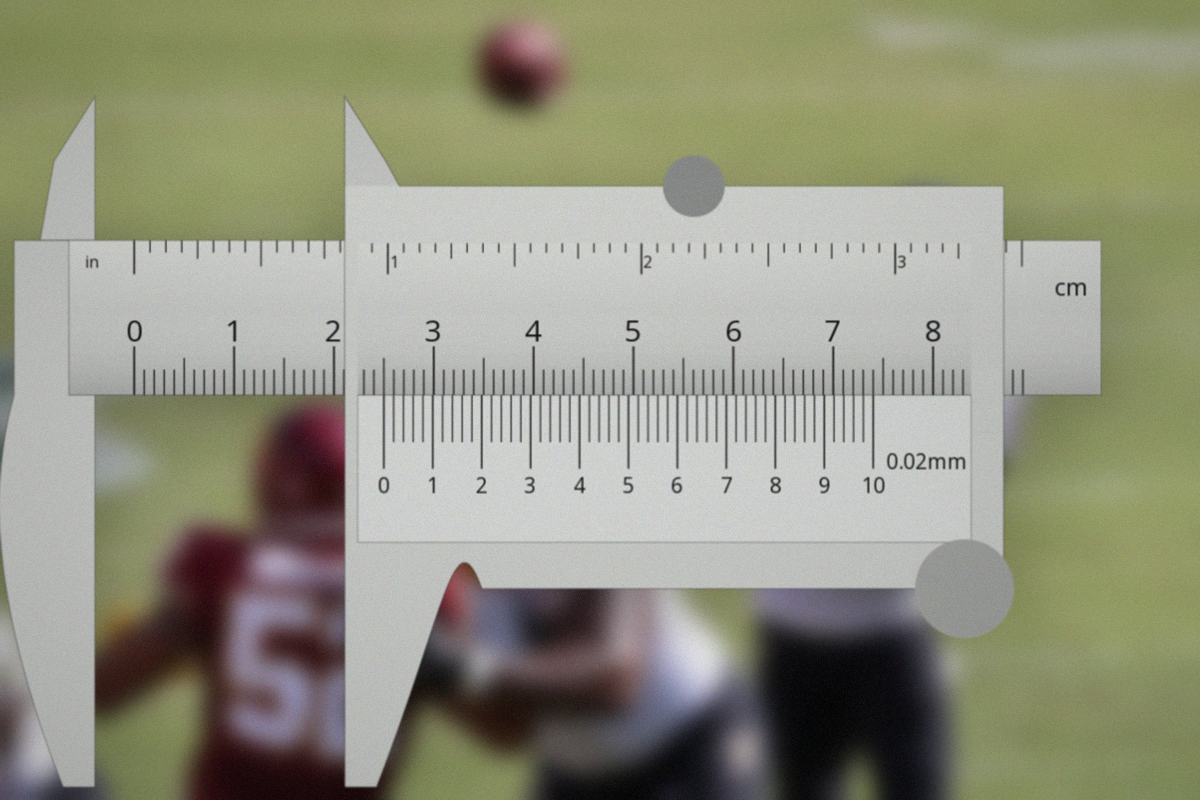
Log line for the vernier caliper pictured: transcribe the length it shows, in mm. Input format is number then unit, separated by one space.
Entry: 25.0 mm
